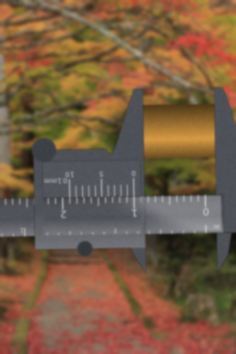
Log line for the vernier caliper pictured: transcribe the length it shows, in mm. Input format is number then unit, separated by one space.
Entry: 10.0 mm
